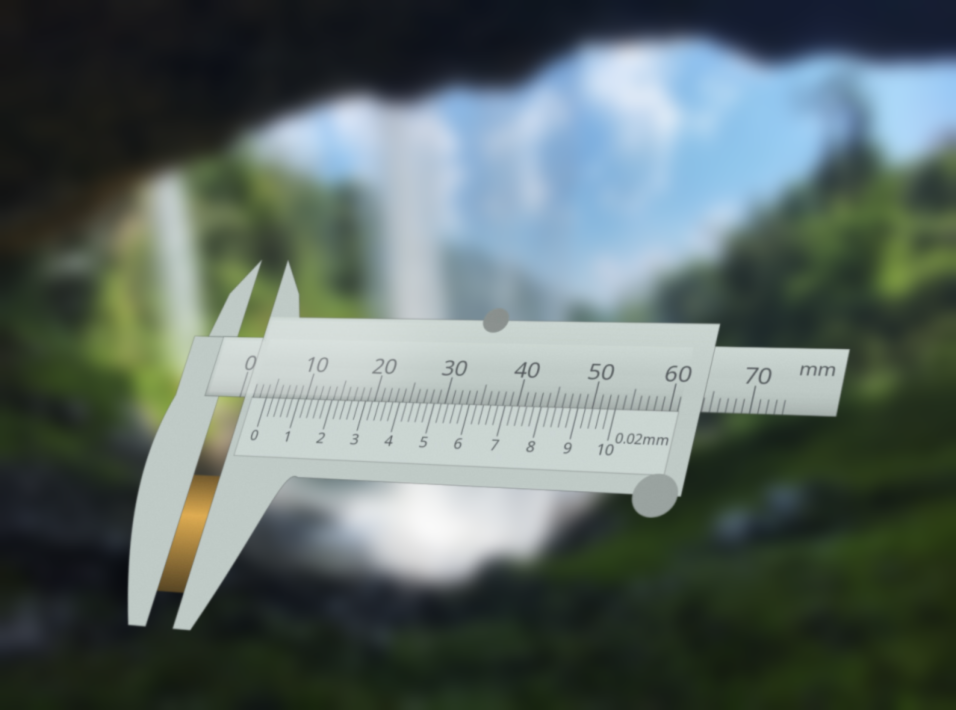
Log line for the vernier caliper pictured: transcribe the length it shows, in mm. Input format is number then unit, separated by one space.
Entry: 4.0 mm
